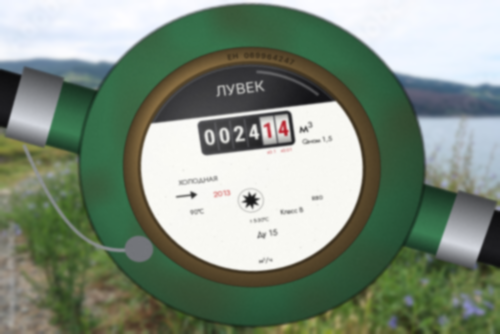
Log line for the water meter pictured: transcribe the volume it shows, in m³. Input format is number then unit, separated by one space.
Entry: 24.14 m³
